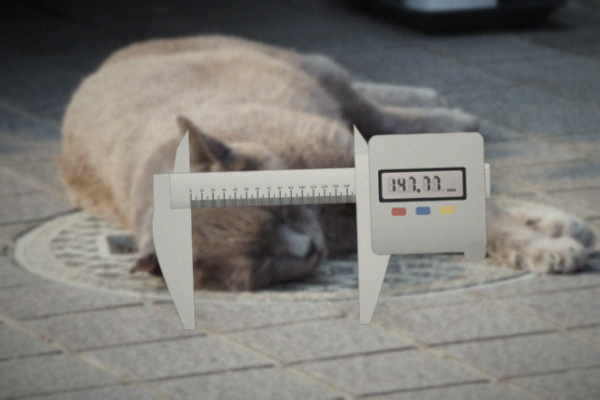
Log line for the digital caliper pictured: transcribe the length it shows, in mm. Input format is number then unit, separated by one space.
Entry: 147.77 mm
